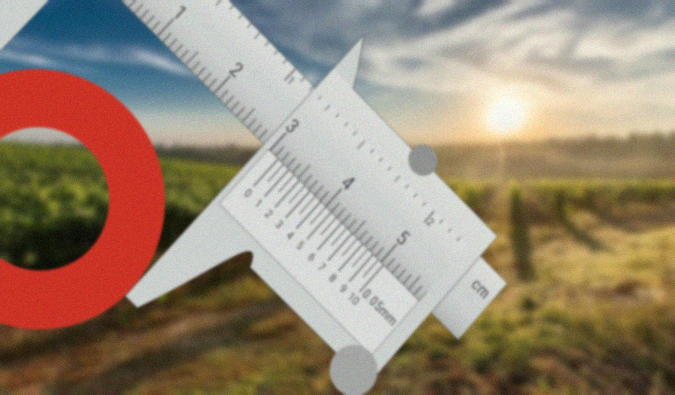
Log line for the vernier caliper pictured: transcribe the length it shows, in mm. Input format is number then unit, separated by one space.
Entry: 31.5 mm
